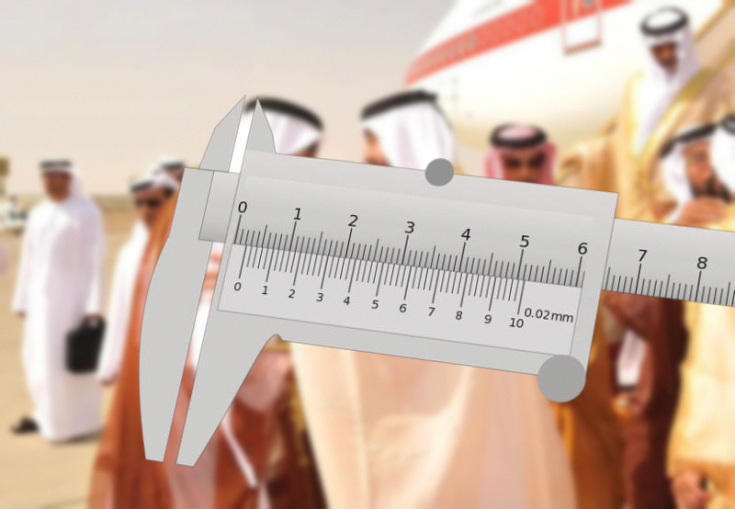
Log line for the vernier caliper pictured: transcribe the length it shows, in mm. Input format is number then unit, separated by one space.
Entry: 2.2 mm
